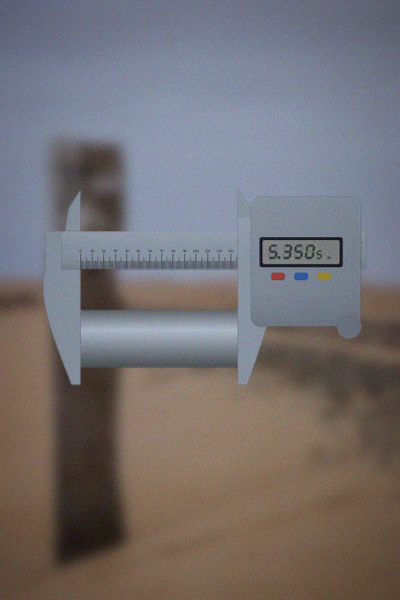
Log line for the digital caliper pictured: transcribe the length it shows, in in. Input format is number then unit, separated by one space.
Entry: 5.3505 in
